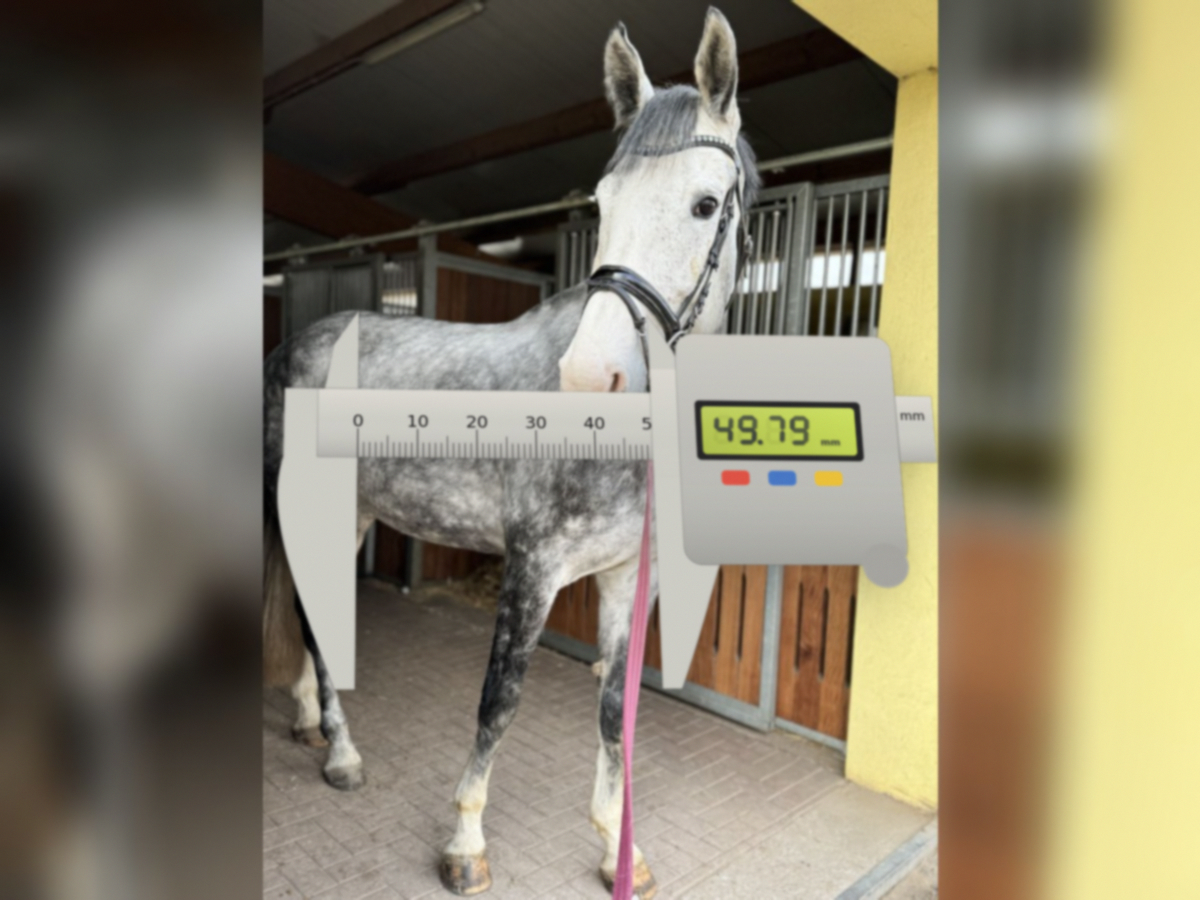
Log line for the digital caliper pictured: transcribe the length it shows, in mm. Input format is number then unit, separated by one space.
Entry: 49.79 mm
